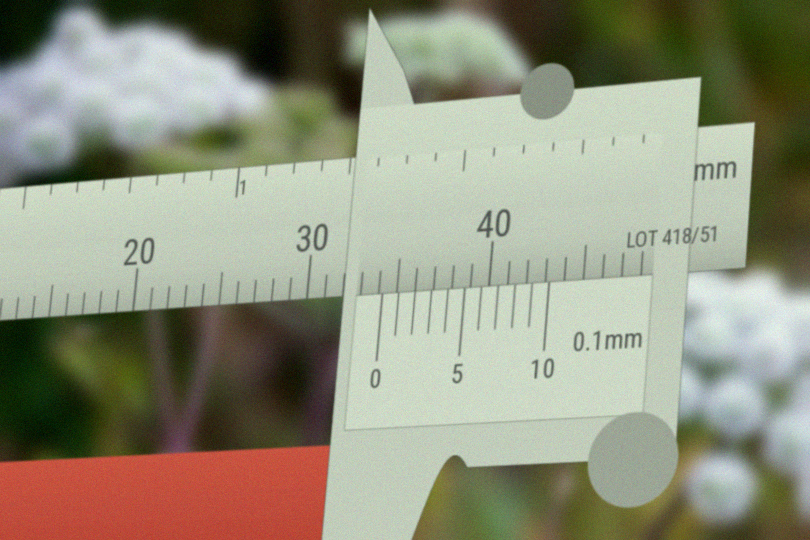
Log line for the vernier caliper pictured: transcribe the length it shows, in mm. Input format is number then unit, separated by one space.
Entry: 34.2 mm
